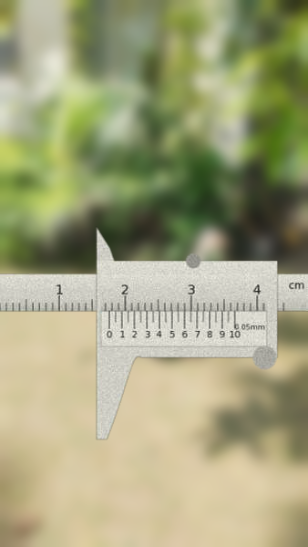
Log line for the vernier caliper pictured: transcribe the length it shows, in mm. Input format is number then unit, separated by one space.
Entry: 17.6 mm
